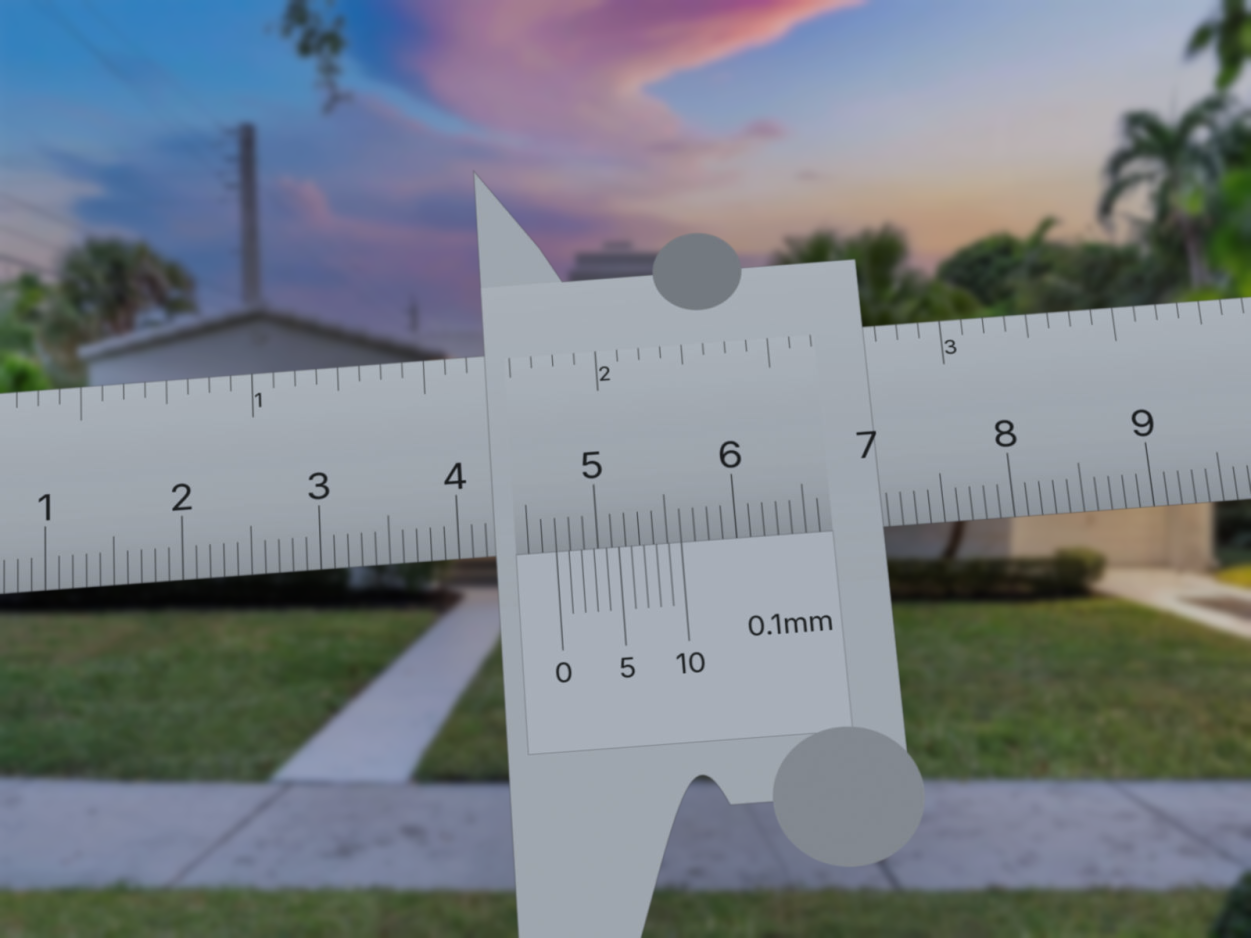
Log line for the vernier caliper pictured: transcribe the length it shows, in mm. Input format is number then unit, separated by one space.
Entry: 47.0 mm
